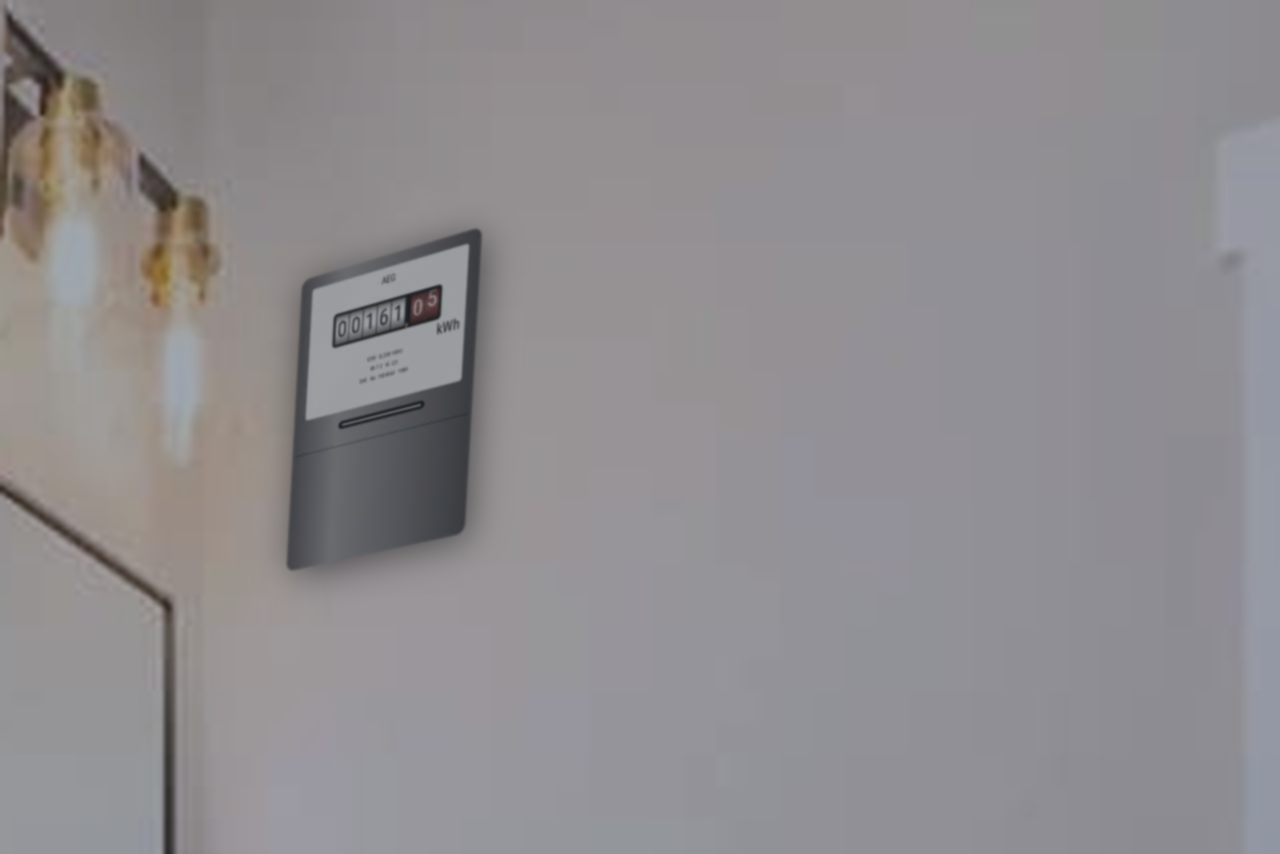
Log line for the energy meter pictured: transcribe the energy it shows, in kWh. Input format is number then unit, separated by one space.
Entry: 161.05 kWh
